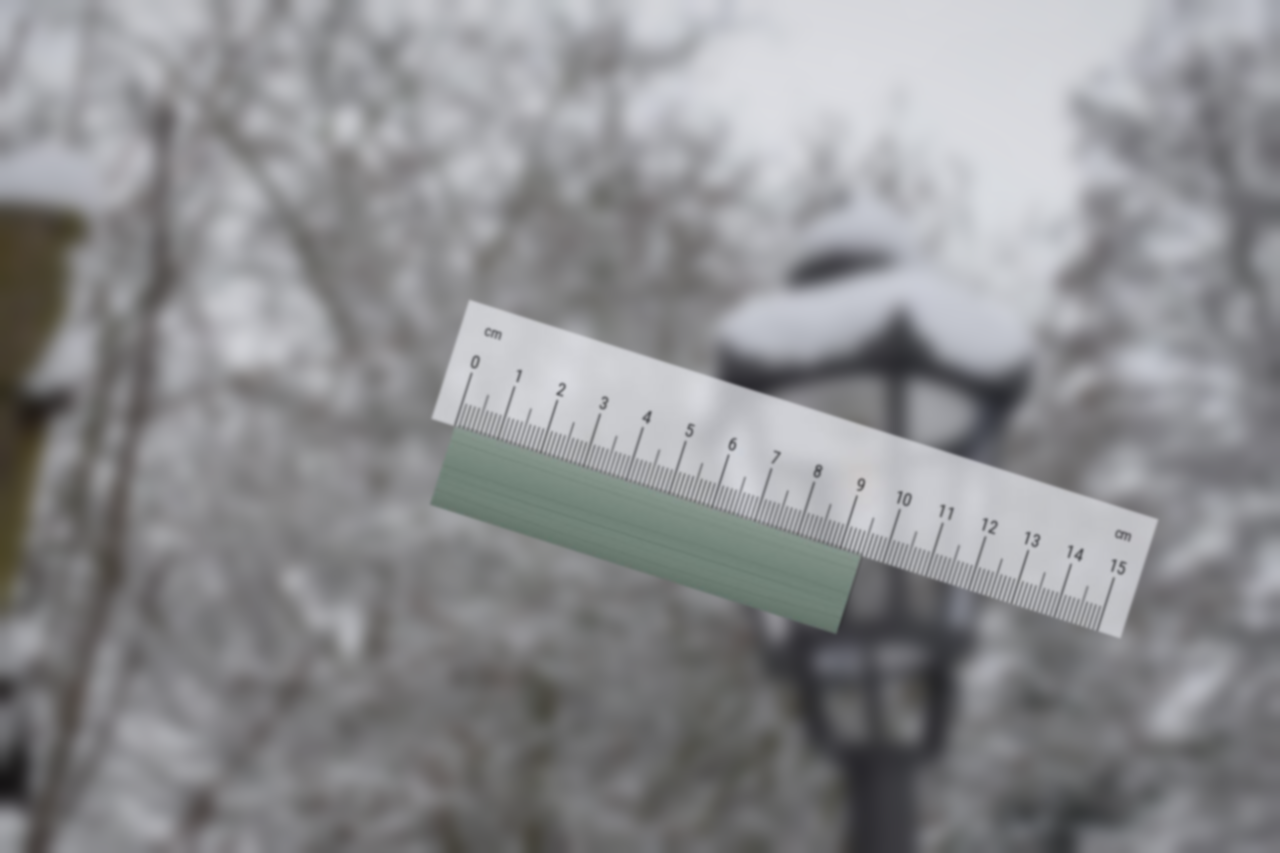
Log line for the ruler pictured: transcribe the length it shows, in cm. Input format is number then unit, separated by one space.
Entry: 9.5 cm
